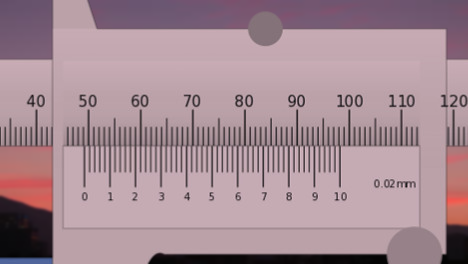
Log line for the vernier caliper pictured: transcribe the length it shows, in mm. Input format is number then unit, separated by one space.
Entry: 49.2 mm
